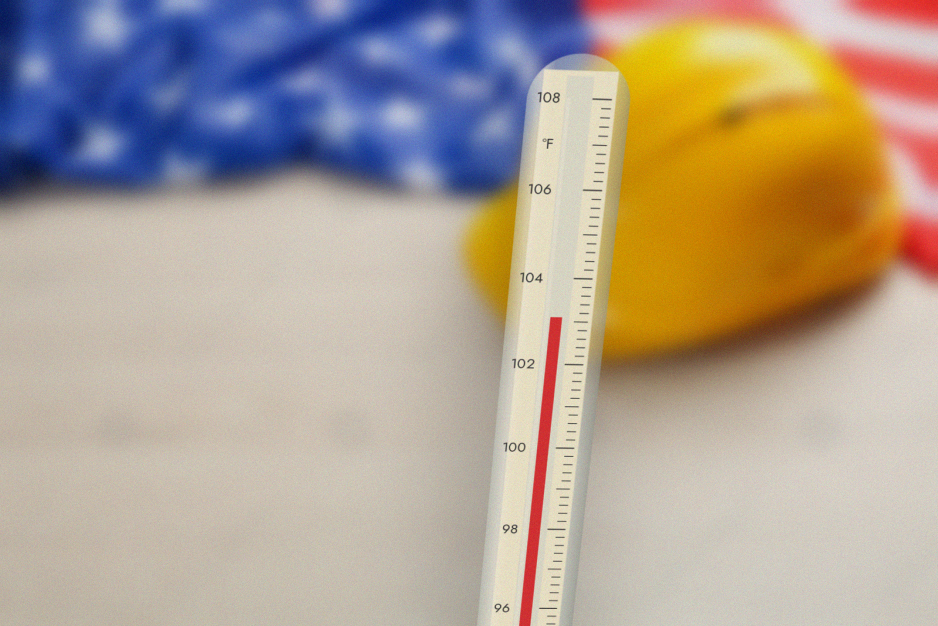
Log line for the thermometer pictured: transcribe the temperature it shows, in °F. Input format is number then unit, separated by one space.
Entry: 103.1 °F
